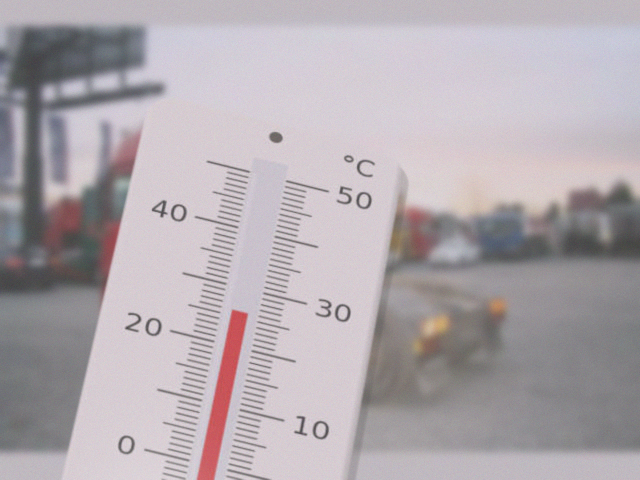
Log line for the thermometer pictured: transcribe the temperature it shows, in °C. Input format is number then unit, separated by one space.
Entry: 26 °C
